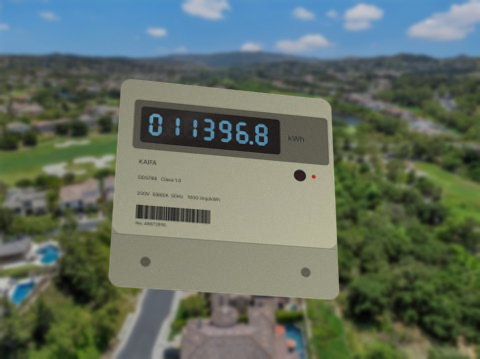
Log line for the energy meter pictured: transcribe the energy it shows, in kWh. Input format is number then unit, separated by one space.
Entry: 11396.8 kWh
